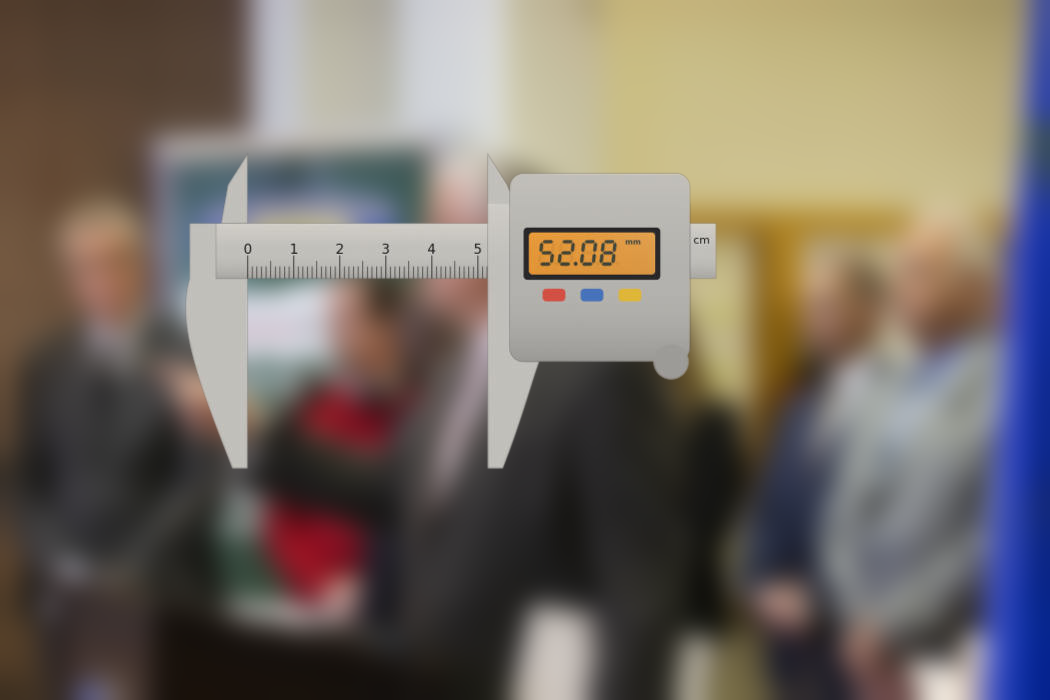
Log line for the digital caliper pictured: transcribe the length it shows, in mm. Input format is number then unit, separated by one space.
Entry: 52.08 mm
